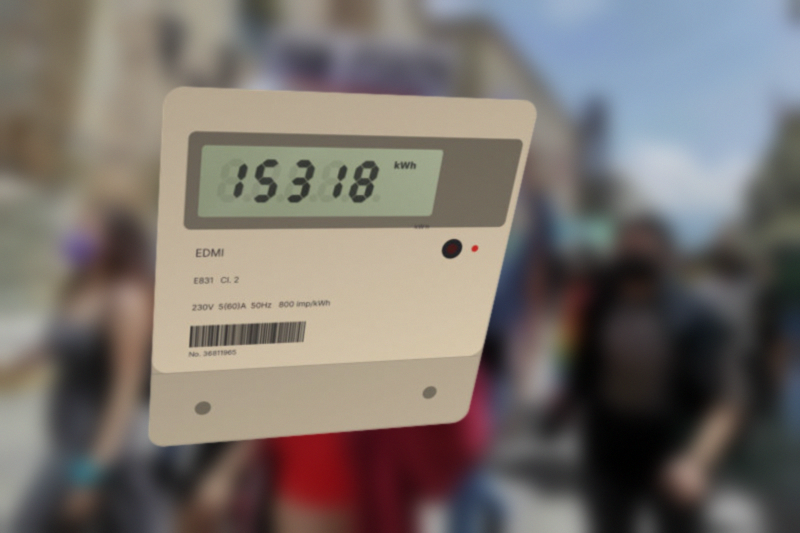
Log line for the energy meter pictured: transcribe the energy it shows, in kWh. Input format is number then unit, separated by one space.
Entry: 15318 kWh
